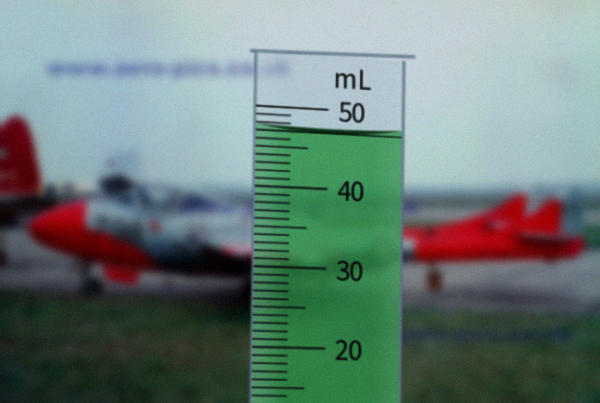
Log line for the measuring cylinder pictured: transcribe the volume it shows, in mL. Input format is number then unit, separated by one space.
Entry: 47 mL
